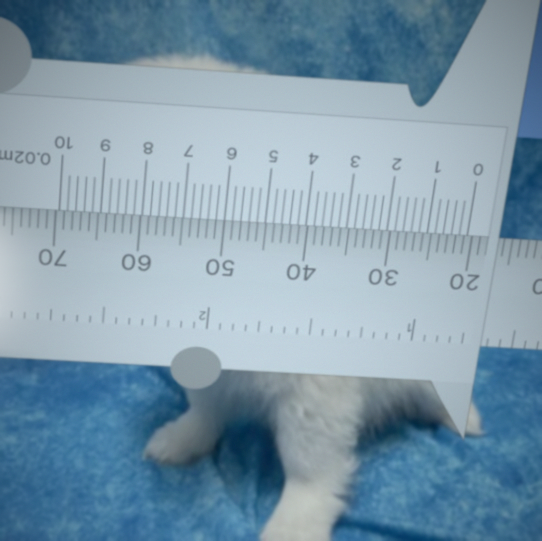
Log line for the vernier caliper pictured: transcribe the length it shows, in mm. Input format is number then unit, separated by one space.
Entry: 20.6 mm
